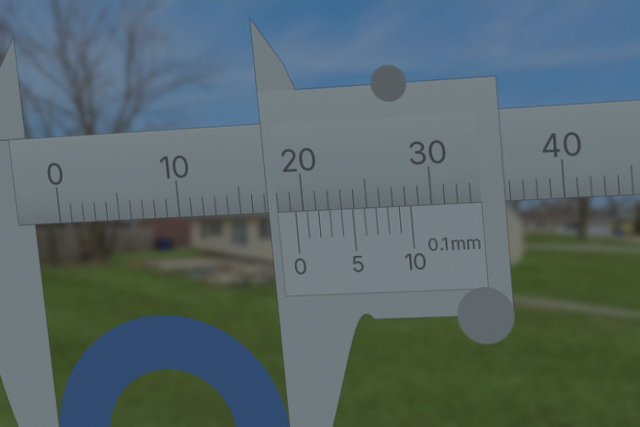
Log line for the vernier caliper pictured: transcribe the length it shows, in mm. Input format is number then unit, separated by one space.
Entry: 19.4 mm
